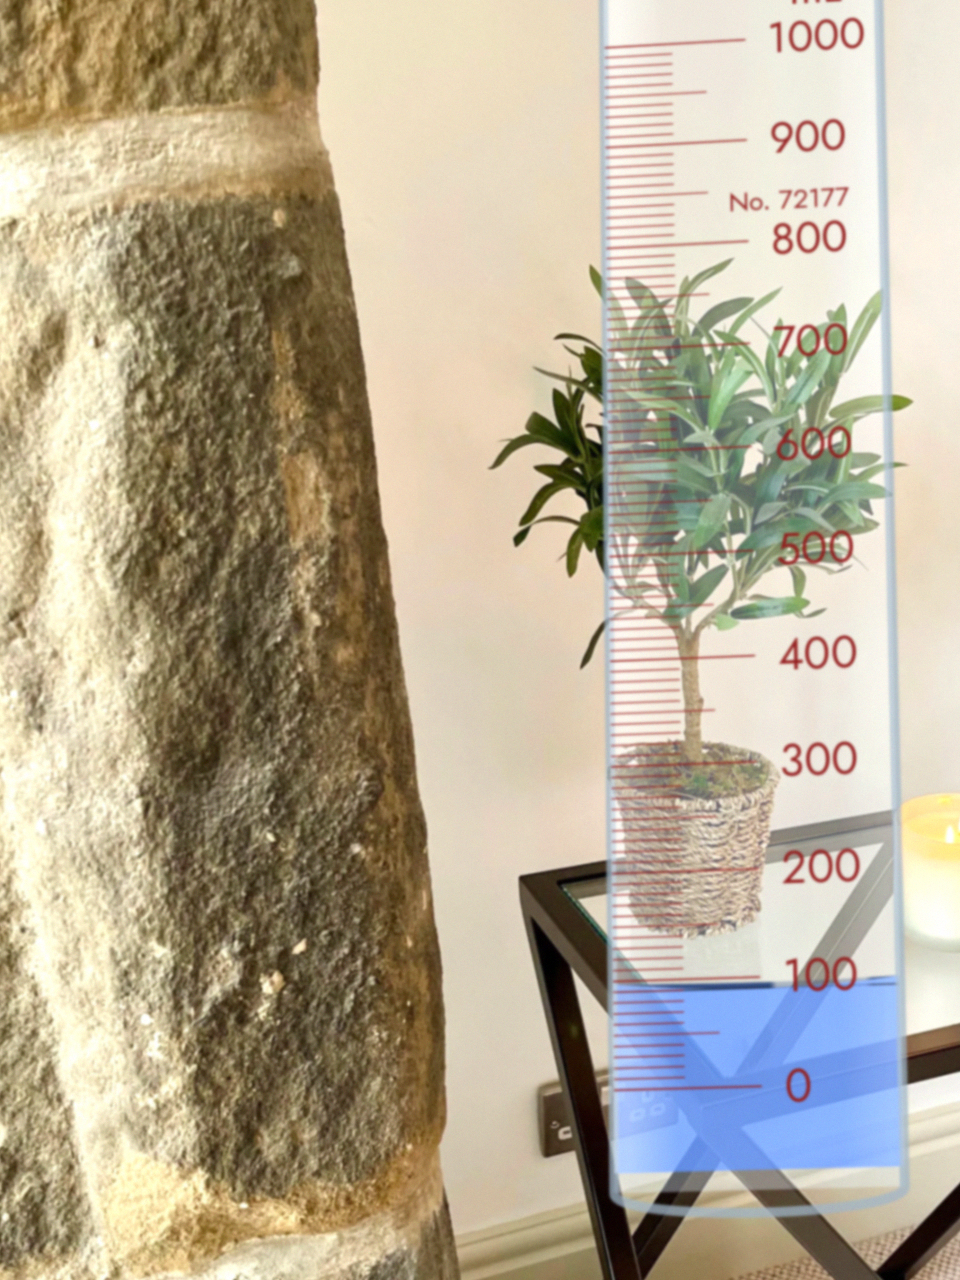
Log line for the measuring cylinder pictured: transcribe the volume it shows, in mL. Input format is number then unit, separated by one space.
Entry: 90 mL
